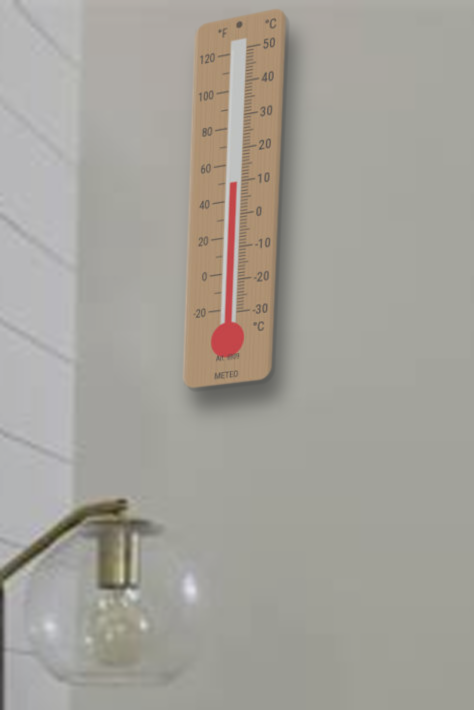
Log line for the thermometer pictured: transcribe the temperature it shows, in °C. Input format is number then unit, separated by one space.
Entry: 10 °C
